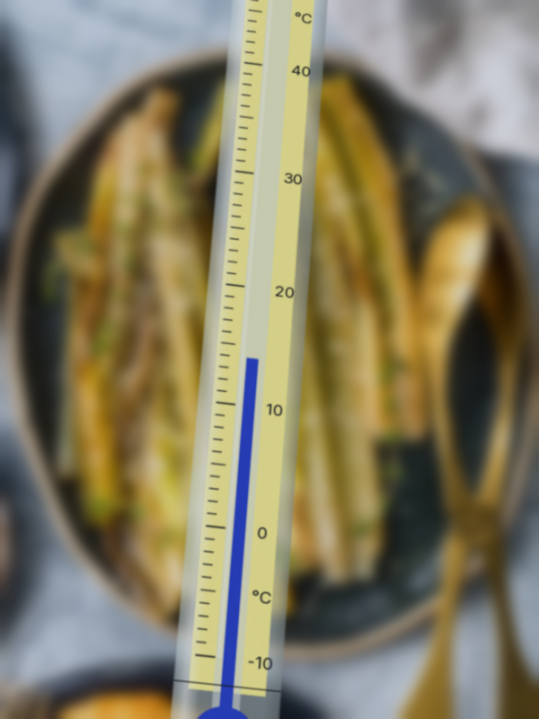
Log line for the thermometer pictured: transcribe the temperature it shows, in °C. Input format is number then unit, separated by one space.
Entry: 14 °C
